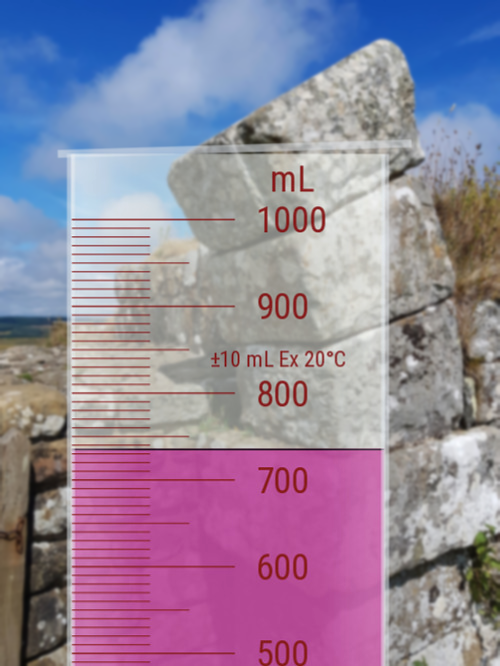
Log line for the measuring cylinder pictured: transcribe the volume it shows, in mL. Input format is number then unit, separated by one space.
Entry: 735 mL
